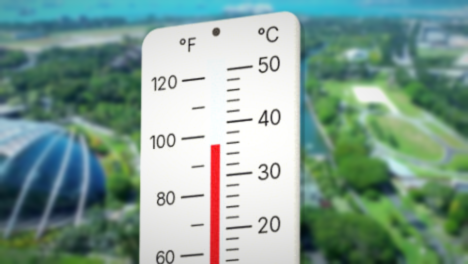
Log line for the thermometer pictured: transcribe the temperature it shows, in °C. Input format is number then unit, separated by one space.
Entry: 36 °C
